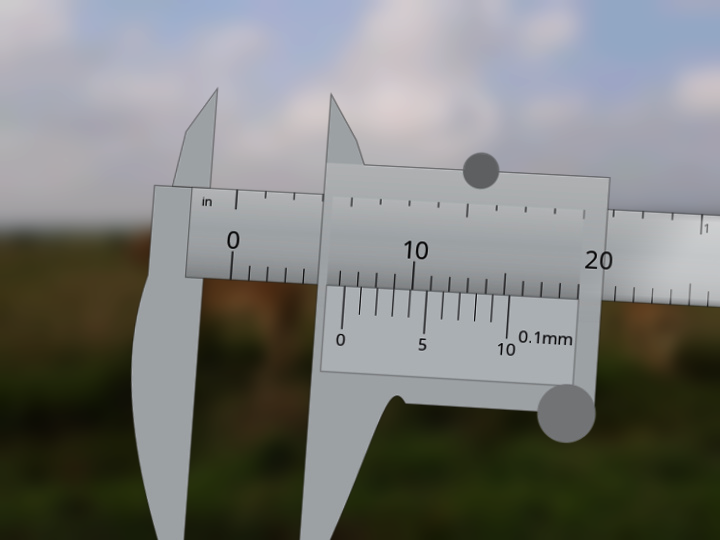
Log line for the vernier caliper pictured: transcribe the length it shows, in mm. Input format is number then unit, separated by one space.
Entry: 6.3 mm
